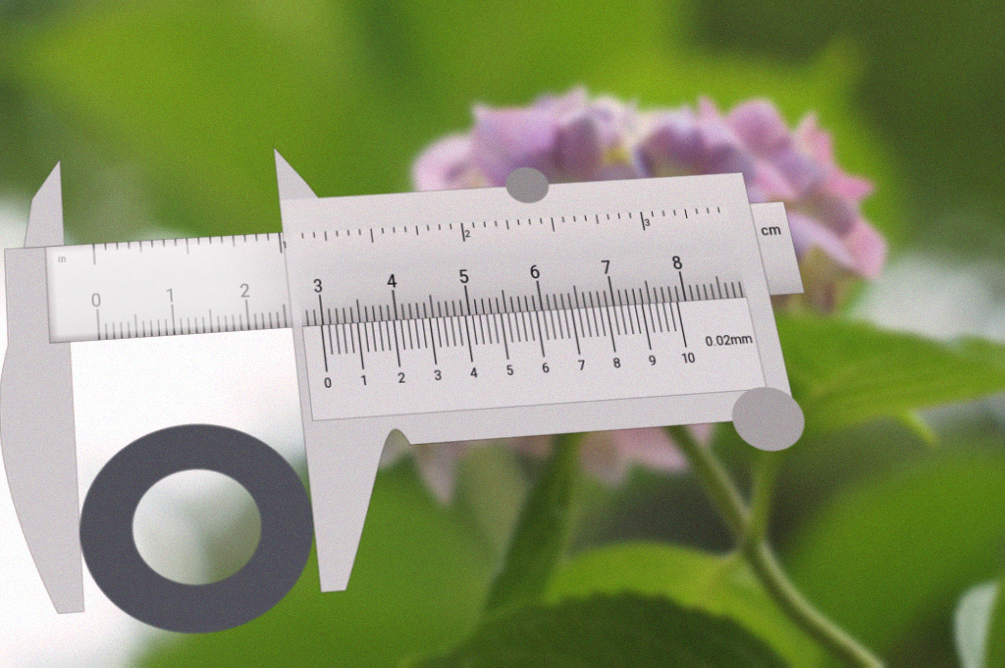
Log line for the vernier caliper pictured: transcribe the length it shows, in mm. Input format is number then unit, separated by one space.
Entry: 29.8 mm
